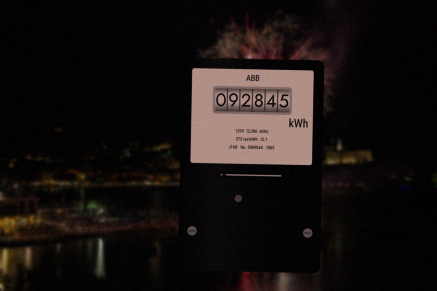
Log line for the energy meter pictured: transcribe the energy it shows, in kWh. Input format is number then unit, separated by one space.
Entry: 92845 kWh
